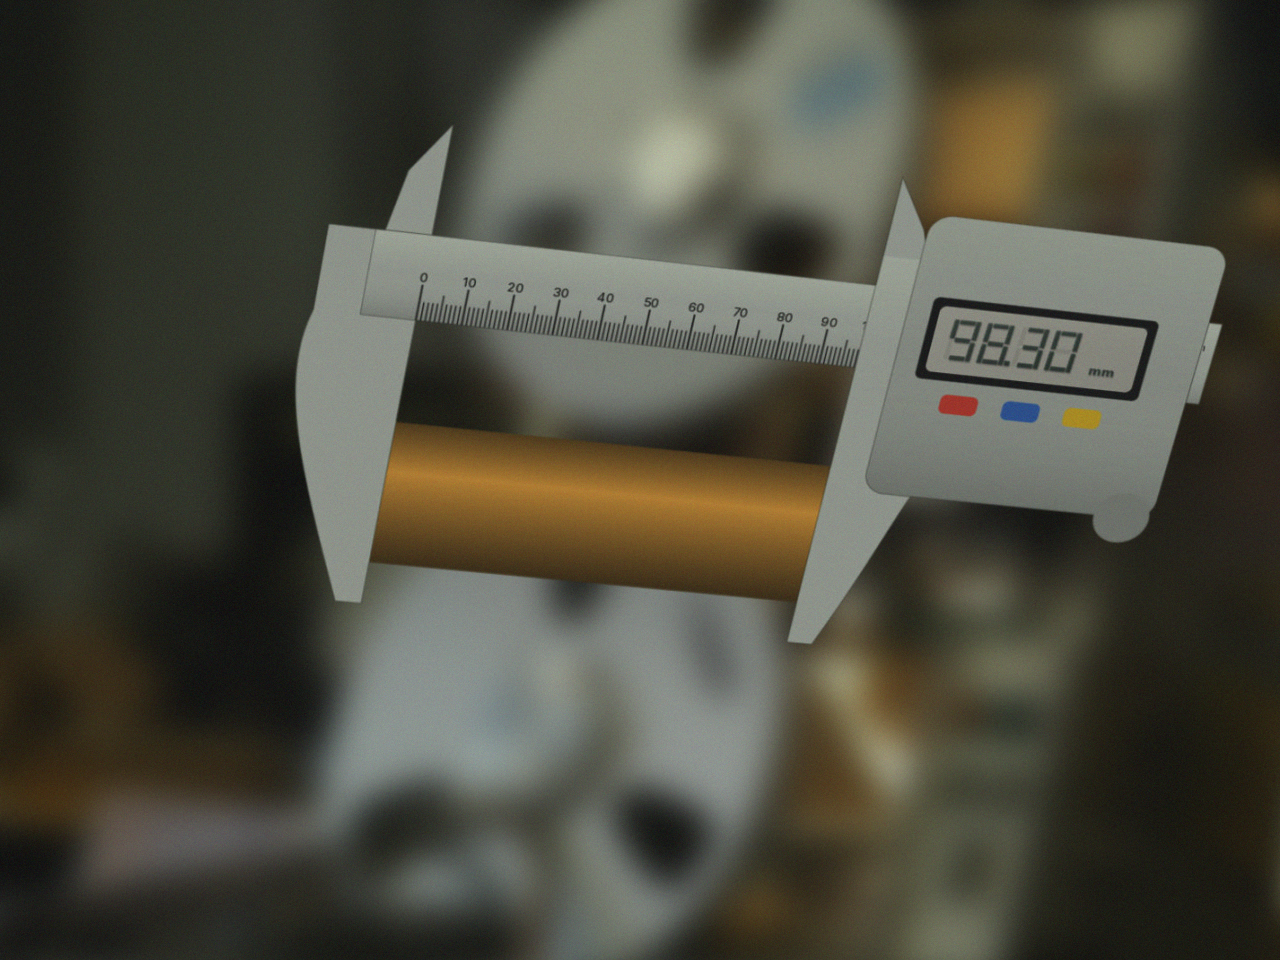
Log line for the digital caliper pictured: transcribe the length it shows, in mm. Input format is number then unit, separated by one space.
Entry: 98.30 mm
